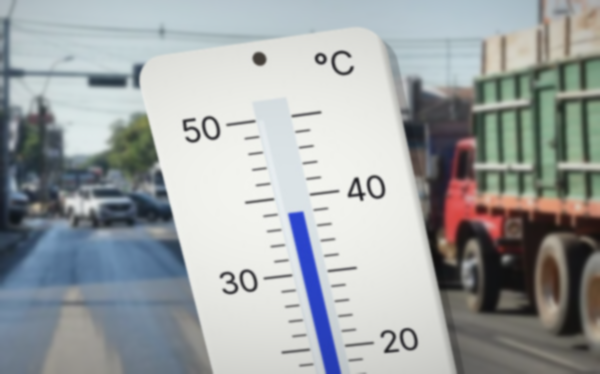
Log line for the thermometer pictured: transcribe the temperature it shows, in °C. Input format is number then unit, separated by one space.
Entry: 38 °C
